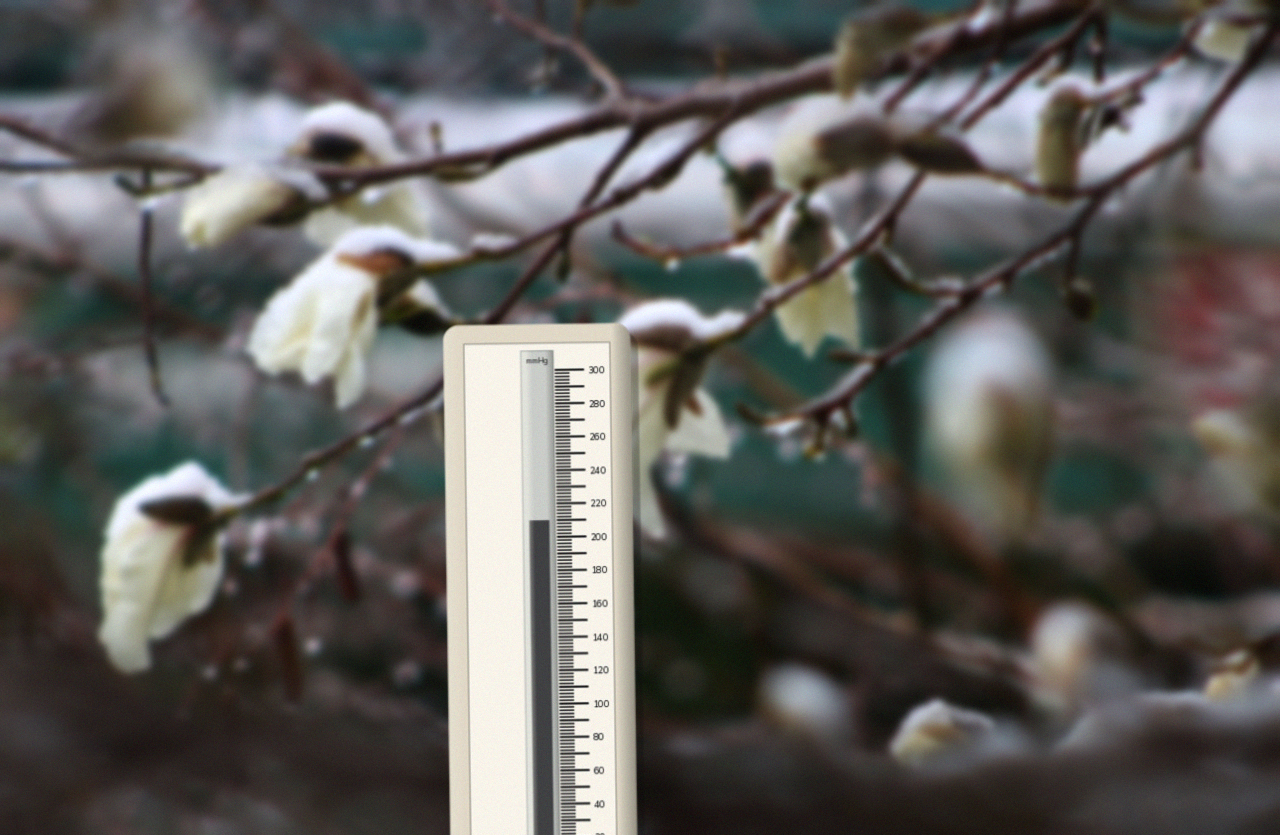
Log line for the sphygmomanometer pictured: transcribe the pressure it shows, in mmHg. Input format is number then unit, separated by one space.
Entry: 210 mmHg
